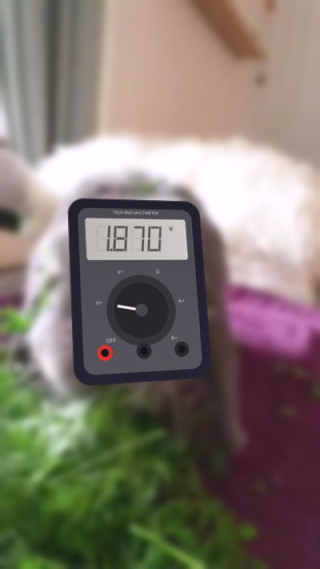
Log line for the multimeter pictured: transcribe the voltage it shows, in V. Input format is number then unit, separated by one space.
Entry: 1.870 V
